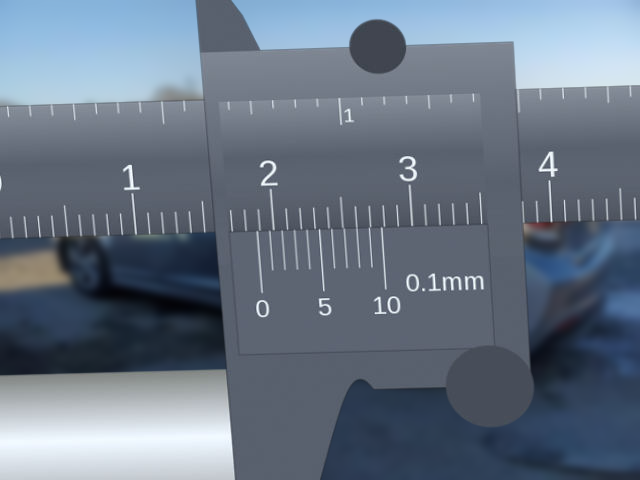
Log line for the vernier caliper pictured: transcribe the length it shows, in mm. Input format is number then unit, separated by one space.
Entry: 18.8 mm
